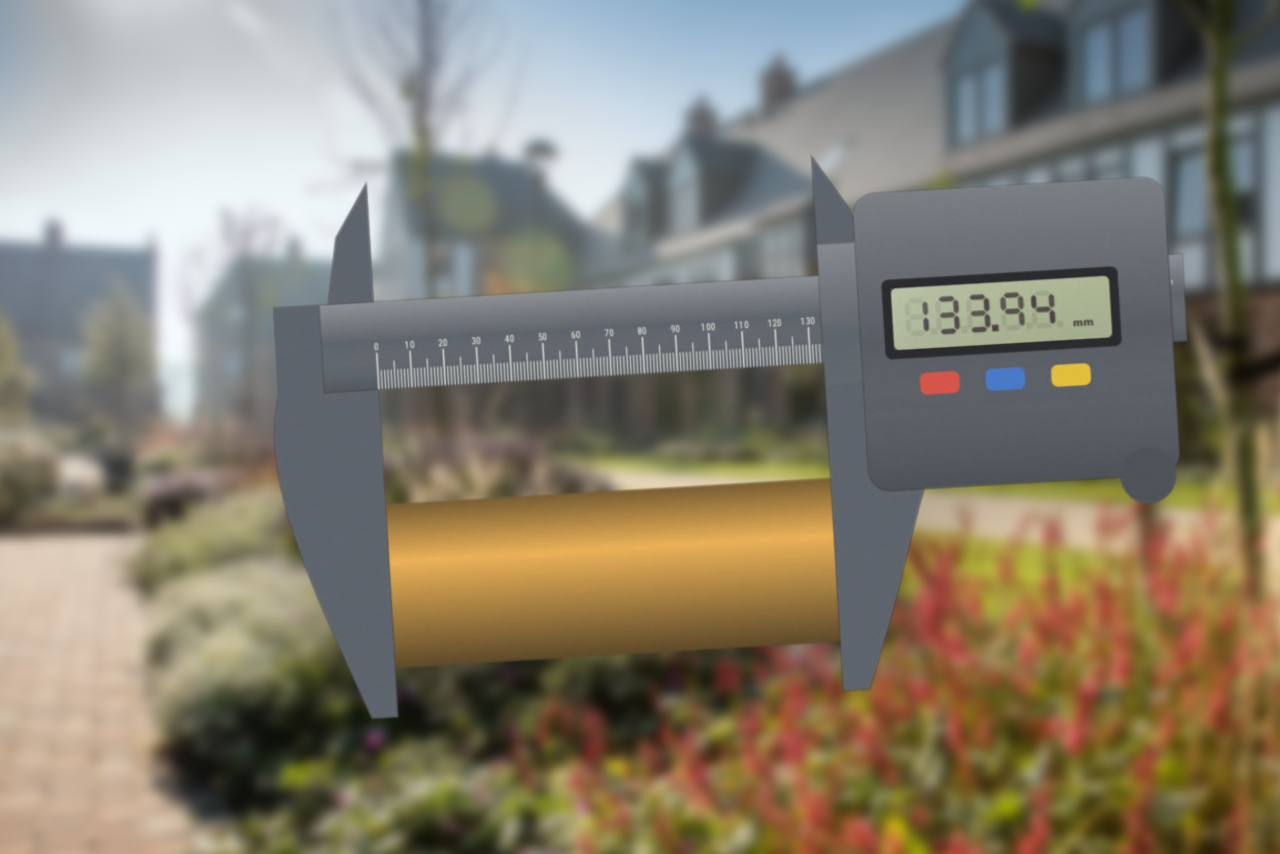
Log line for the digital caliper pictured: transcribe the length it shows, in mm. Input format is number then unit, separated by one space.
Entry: 133.94 mm
